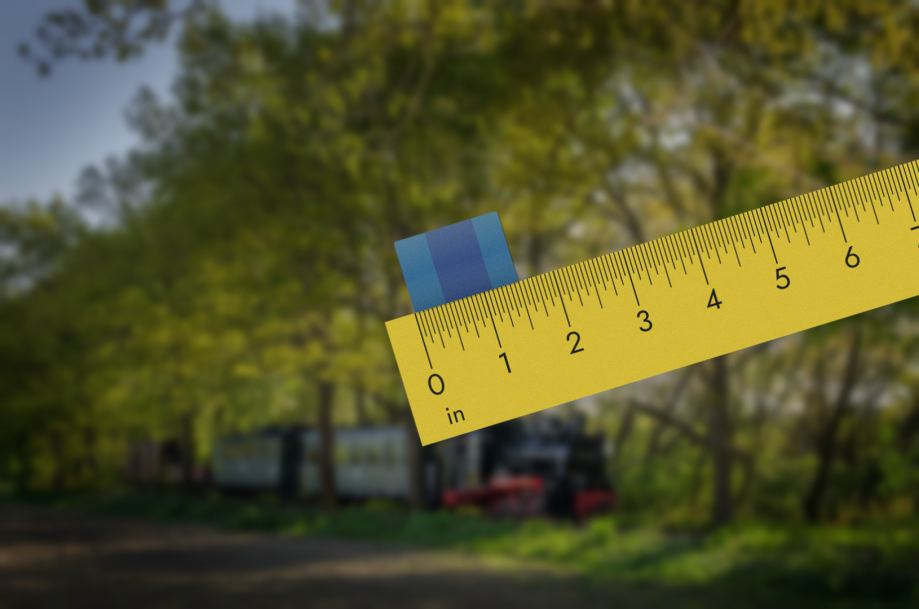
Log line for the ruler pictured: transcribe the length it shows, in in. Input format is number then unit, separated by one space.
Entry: 1.5 in
